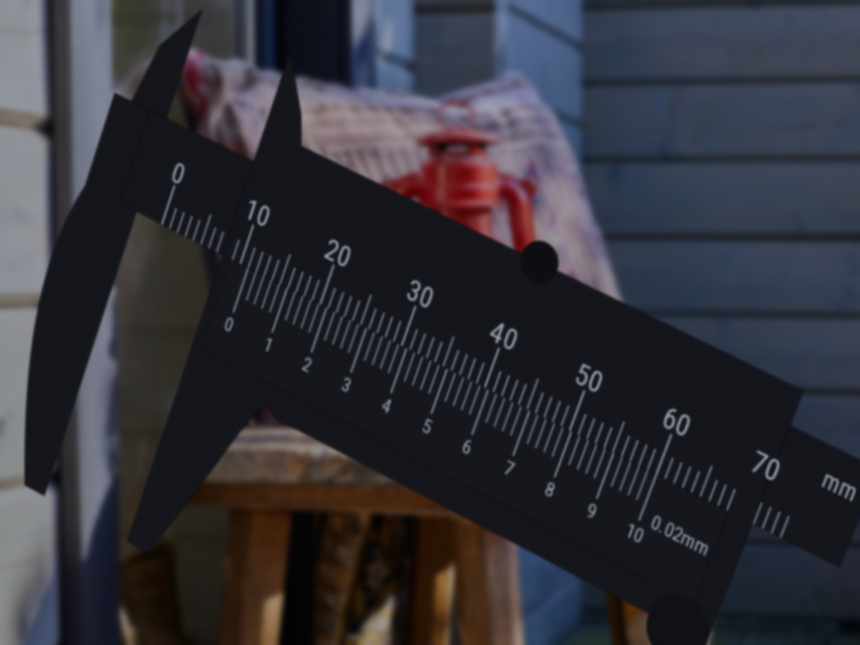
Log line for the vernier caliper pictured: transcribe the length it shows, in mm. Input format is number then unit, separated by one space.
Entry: 11.0 mm
